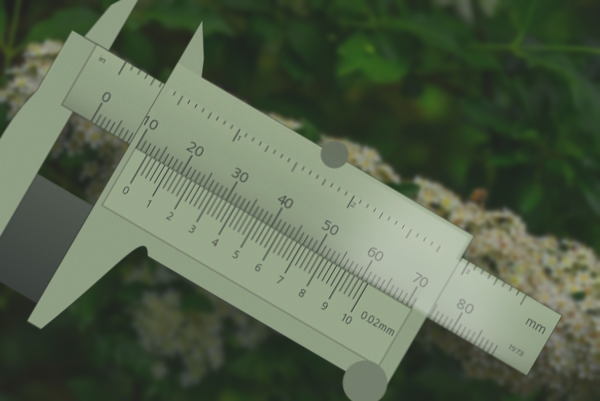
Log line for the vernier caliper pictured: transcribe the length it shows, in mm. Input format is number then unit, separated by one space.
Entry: 12.5 mm
